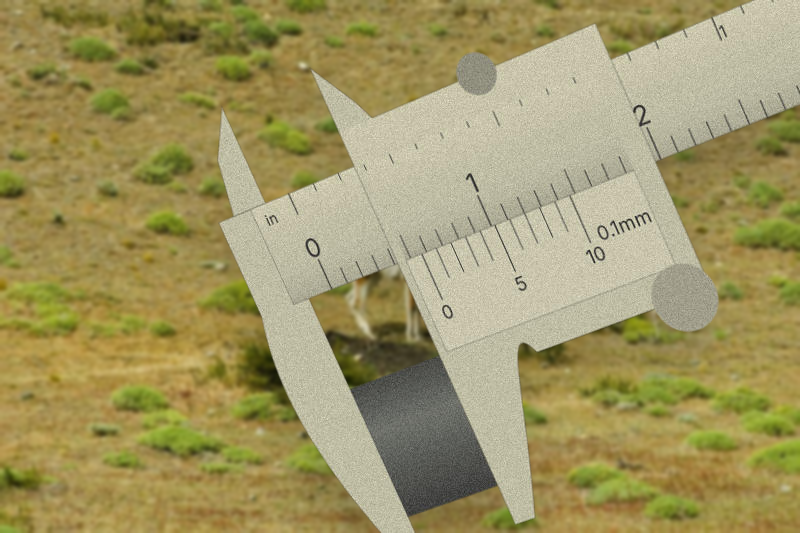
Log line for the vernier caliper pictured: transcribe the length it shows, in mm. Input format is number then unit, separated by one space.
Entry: 5.7 mm
